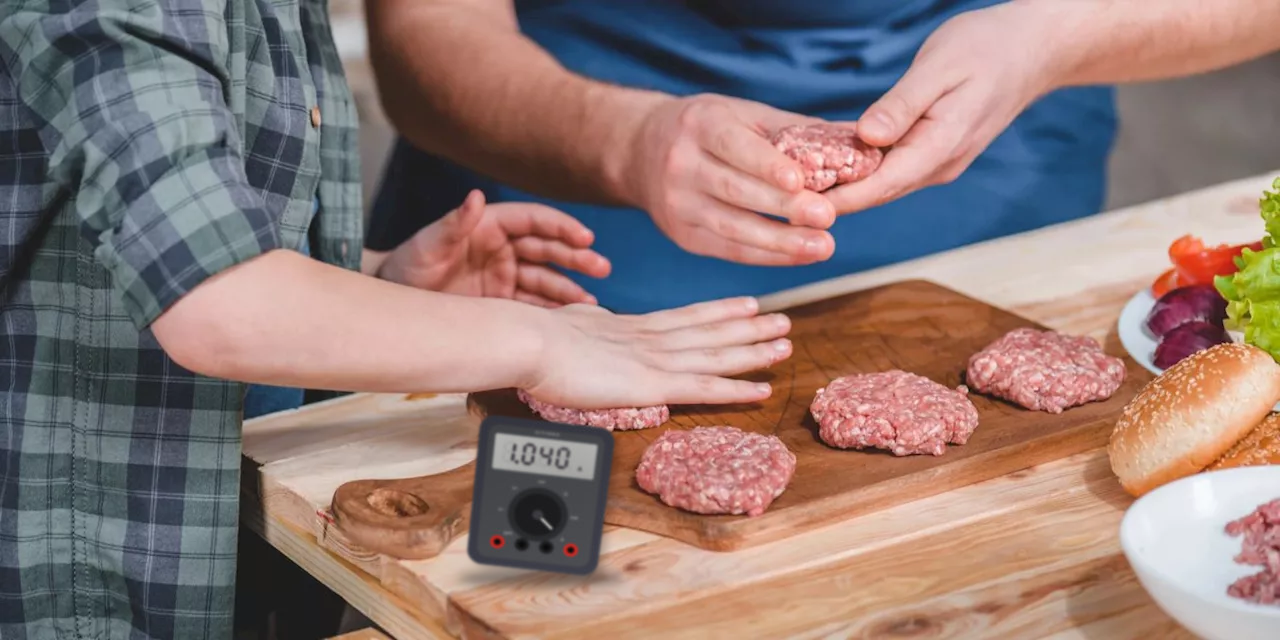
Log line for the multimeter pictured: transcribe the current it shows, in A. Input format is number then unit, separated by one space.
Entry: 1.040 A
